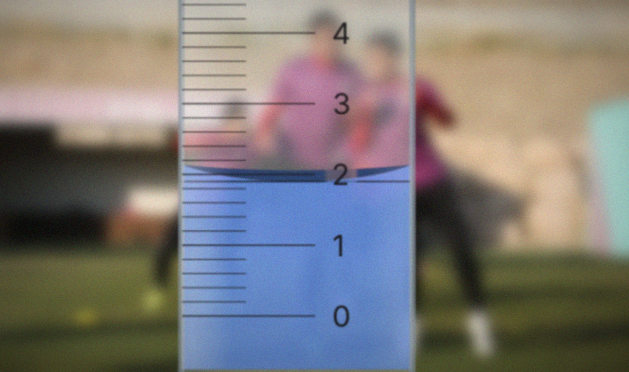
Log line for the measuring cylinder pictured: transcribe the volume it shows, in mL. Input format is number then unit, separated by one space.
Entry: 1.9 mL
